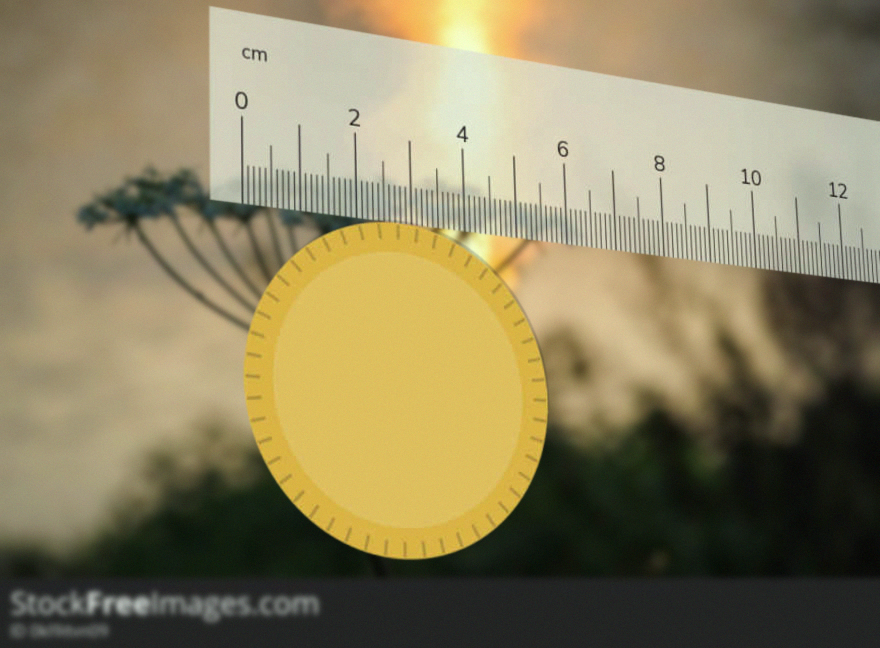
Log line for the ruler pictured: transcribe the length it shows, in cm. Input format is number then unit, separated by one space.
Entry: 5.5 cm
